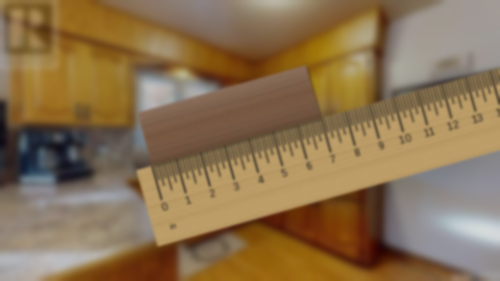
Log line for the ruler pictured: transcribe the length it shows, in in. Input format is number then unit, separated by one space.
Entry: 7 in
